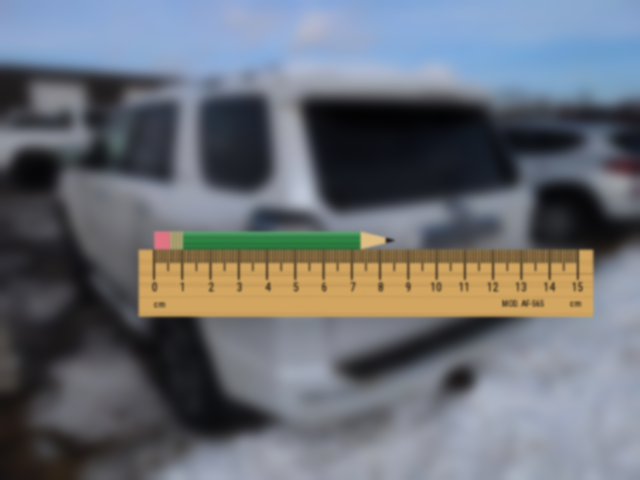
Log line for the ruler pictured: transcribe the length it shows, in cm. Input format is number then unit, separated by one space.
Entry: 8.5 cm
